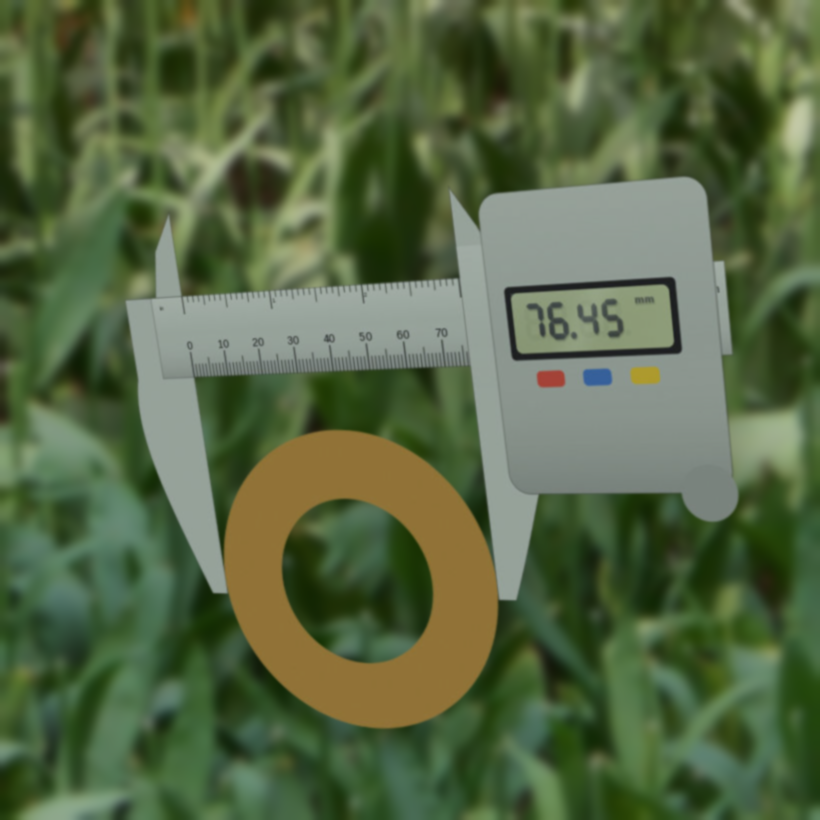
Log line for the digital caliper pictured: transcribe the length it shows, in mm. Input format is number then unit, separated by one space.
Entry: 76.45 mm
